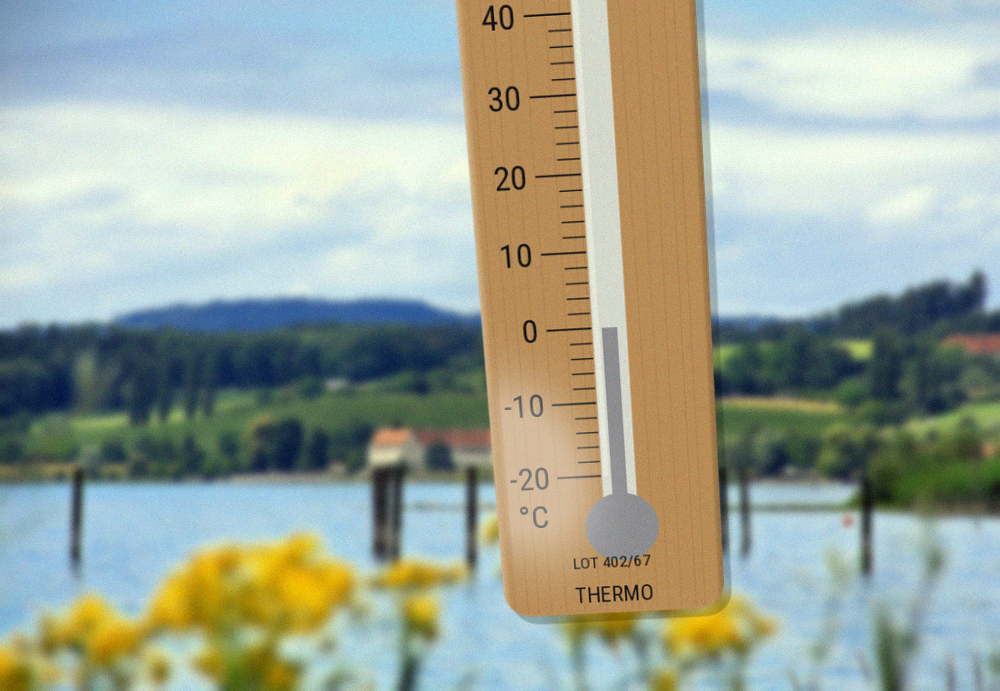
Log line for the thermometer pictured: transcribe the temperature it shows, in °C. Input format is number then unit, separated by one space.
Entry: 0 °C
